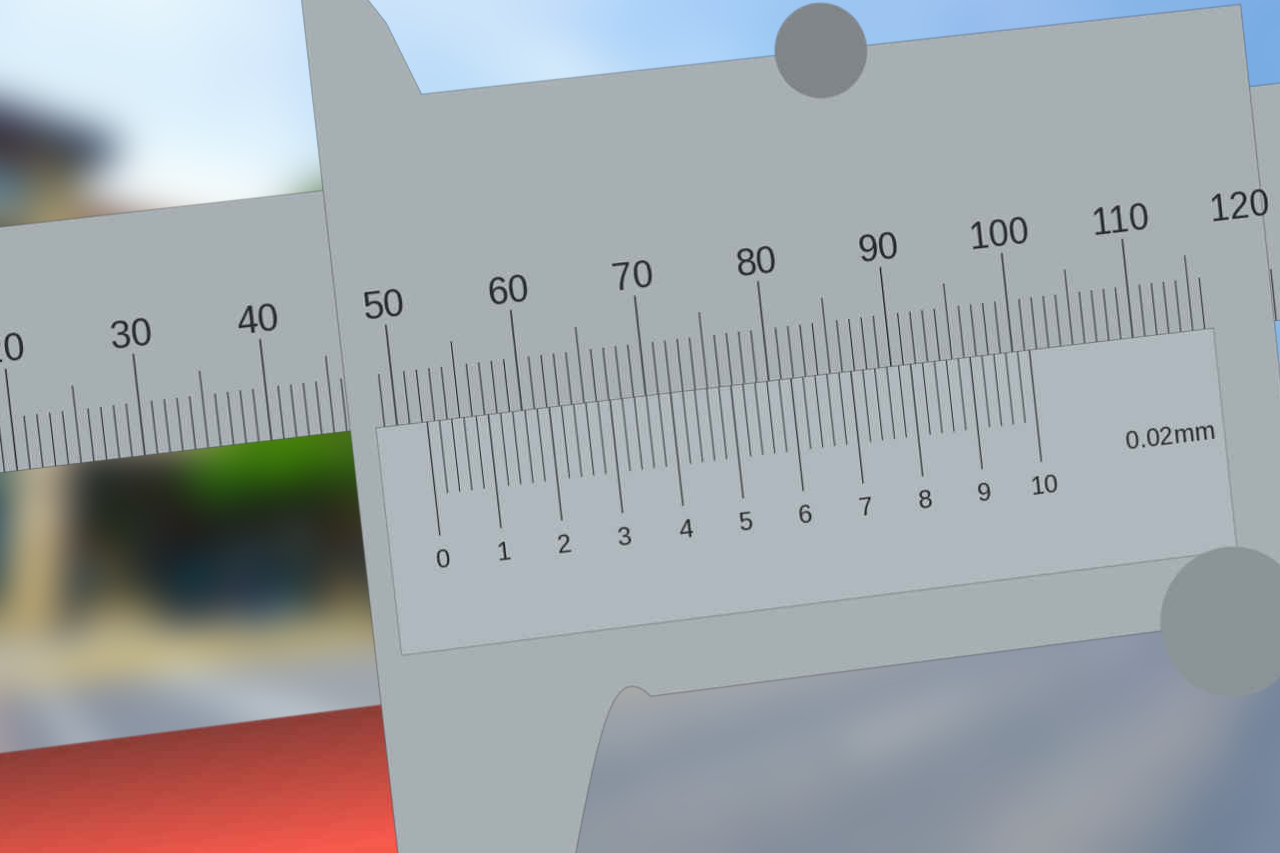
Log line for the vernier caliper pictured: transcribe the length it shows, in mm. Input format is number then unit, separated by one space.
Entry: 52.4 mm
